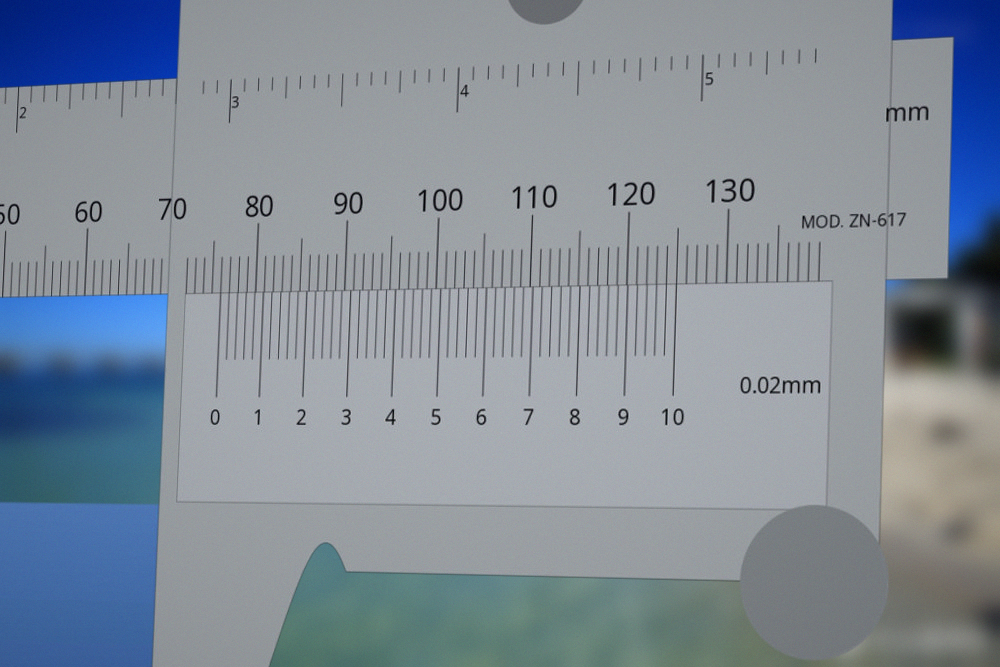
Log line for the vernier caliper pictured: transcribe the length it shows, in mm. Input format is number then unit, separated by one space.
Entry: 76.0 mm
